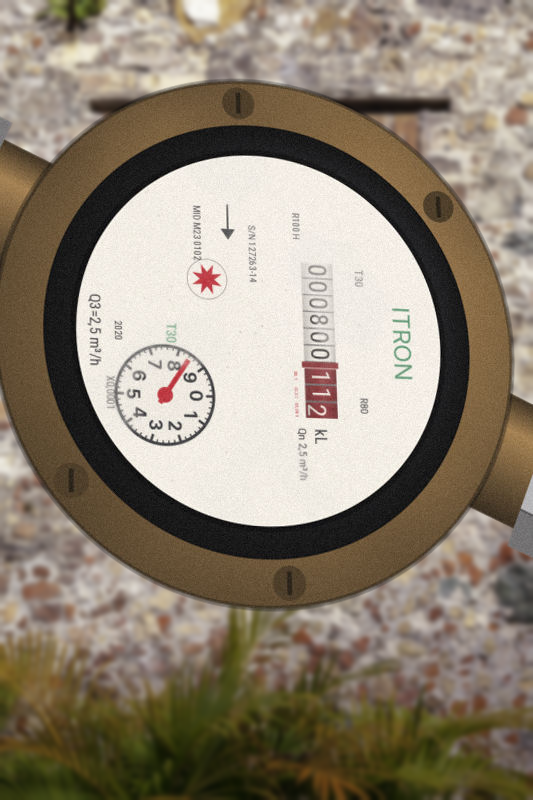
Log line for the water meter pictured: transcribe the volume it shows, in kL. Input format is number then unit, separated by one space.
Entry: 800.1118 kL
